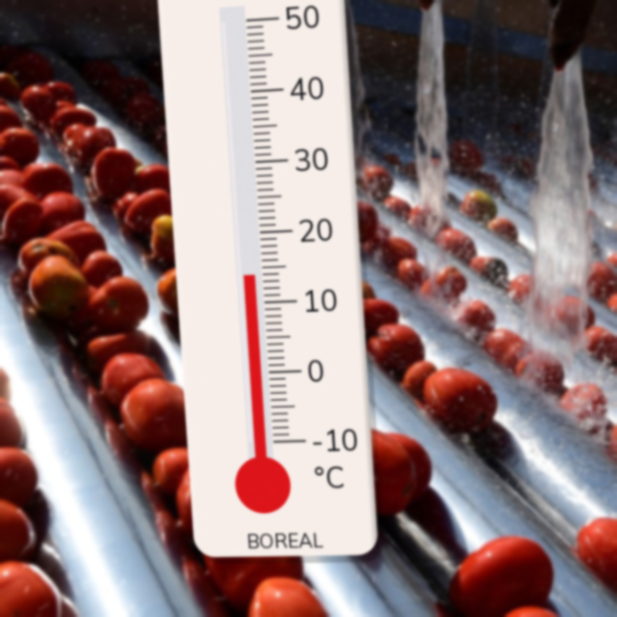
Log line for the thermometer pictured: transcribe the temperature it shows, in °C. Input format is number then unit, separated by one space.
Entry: 14 °C
